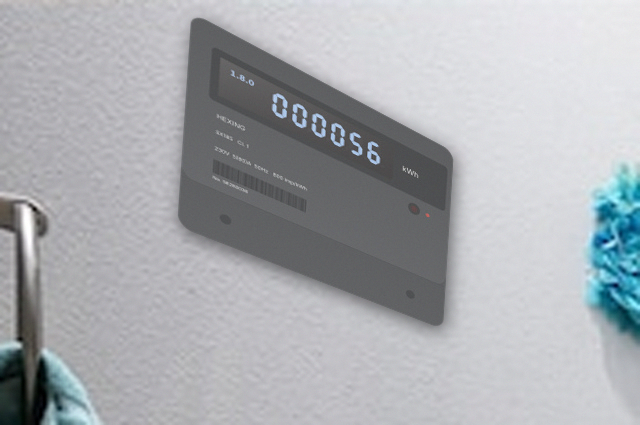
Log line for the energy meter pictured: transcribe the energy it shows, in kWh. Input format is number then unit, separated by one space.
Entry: 56 kWh
